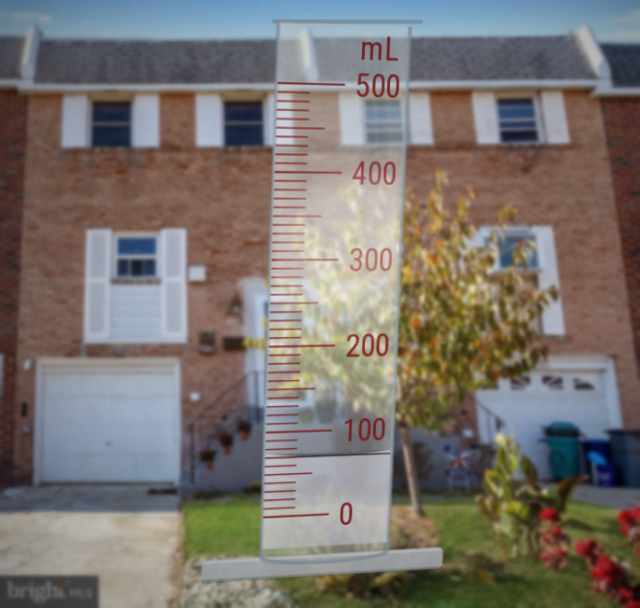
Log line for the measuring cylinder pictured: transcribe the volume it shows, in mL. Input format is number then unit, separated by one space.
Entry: 70 mL
